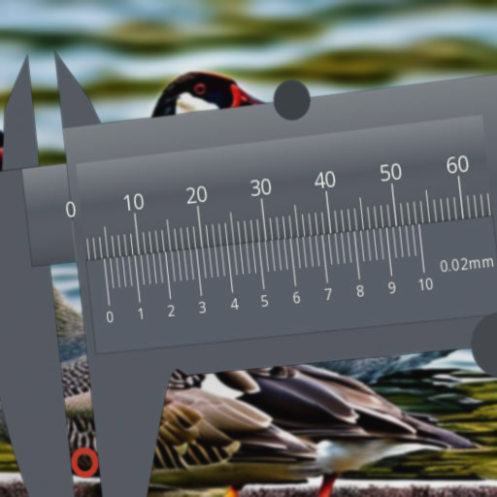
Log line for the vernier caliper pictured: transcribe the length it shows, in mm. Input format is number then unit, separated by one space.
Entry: 4.4 mm
